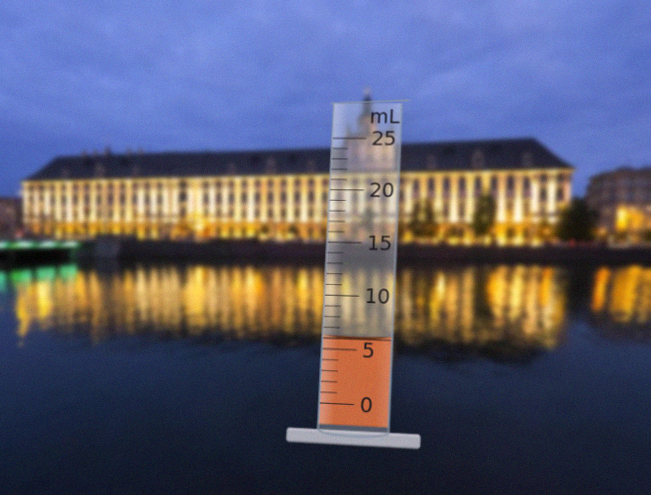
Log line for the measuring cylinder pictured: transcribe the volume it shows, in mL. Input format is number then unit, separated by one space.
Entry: 6 mL
